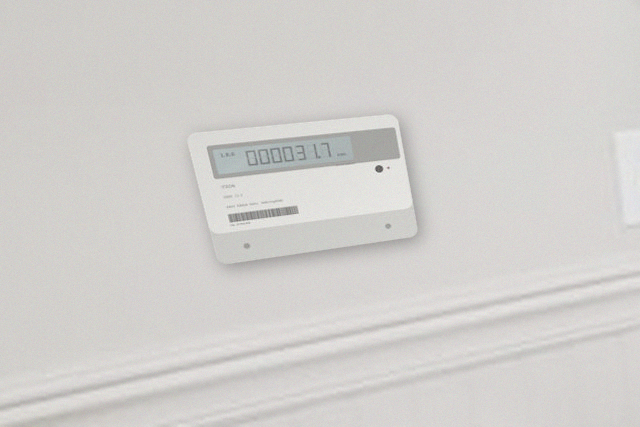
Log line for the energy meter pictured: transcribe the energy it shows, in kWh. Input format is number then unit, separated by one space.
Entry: 31.7 kWh
